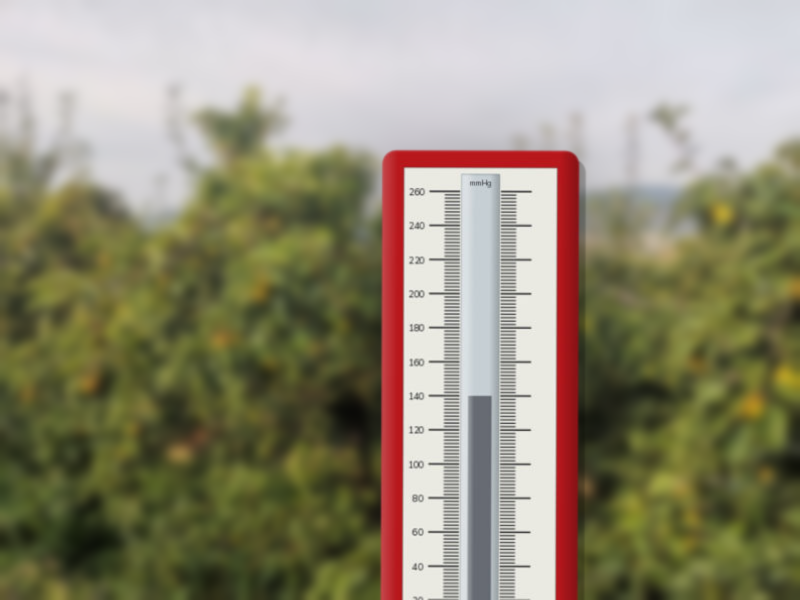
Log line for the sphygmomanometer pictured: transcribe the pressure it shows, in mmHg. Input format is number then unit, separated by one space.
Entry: 140 mmHg
